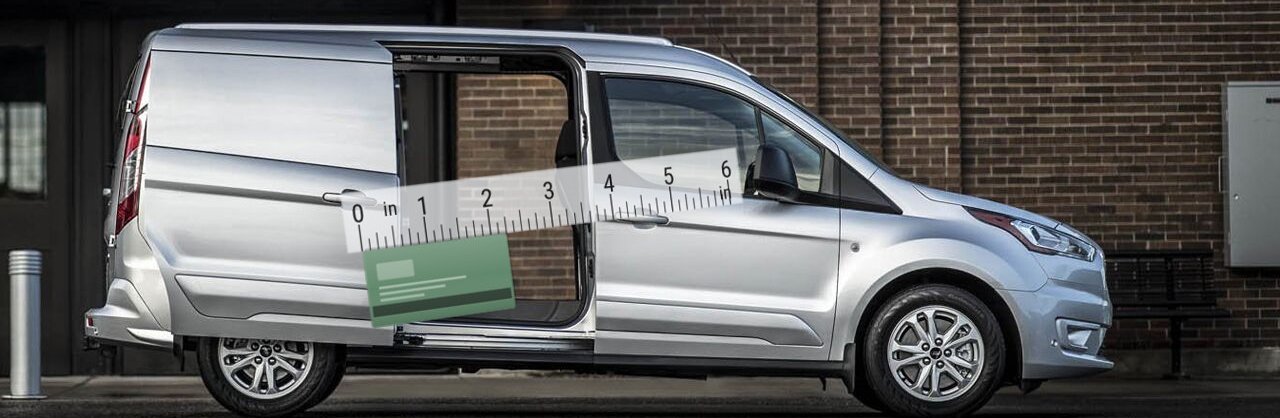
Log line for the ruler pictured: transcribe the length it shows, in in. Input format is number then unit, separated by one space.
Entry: 2.25 in
